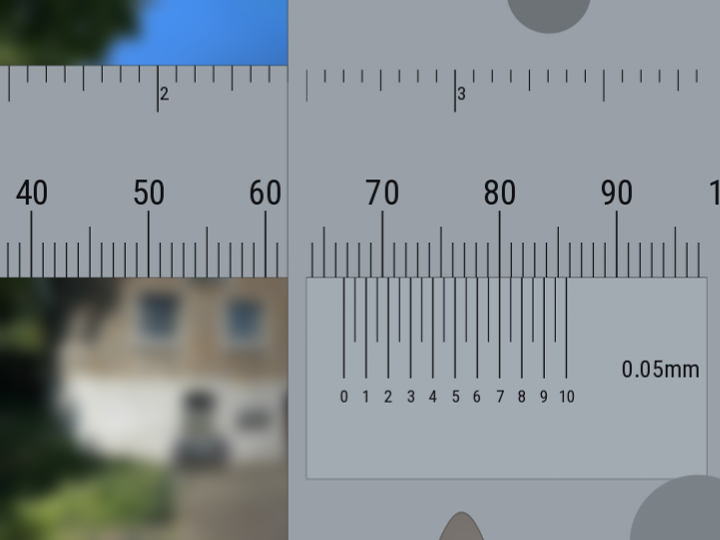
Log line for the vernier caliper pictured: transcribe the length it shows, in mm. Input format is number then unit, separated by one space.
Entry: 66.7 mm
